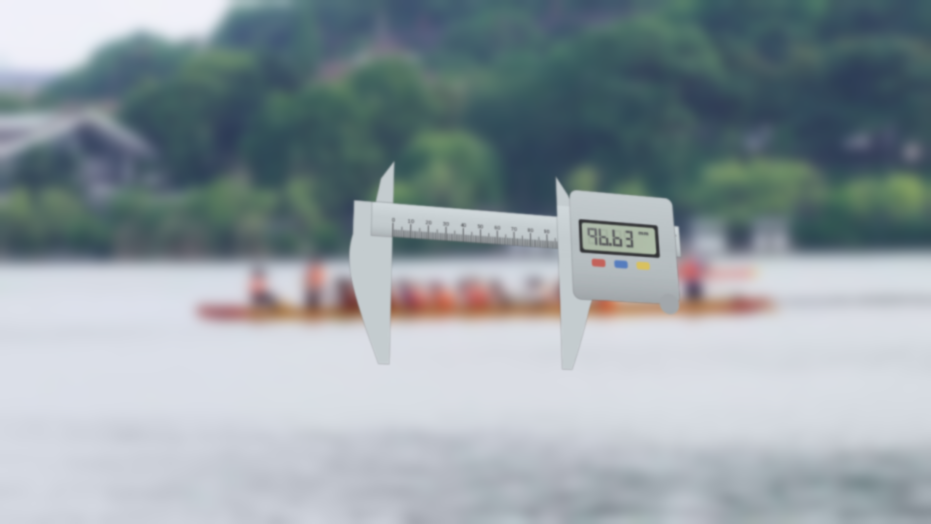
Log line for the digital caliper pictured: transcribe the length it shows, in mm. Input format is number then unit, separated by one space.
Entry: 96.63 mm
